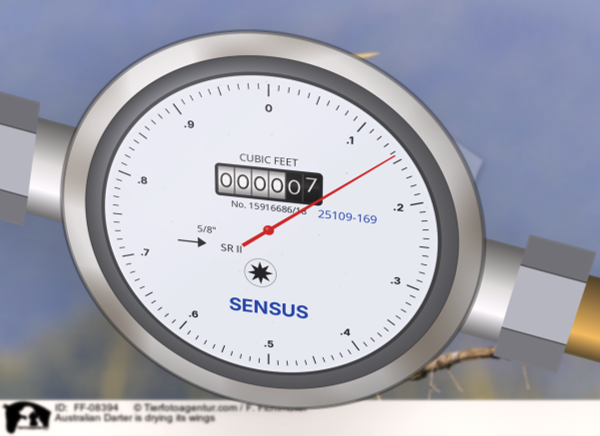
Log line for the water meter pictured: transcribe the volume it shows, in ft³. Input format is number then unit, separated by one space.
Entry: 7.14 ft³
